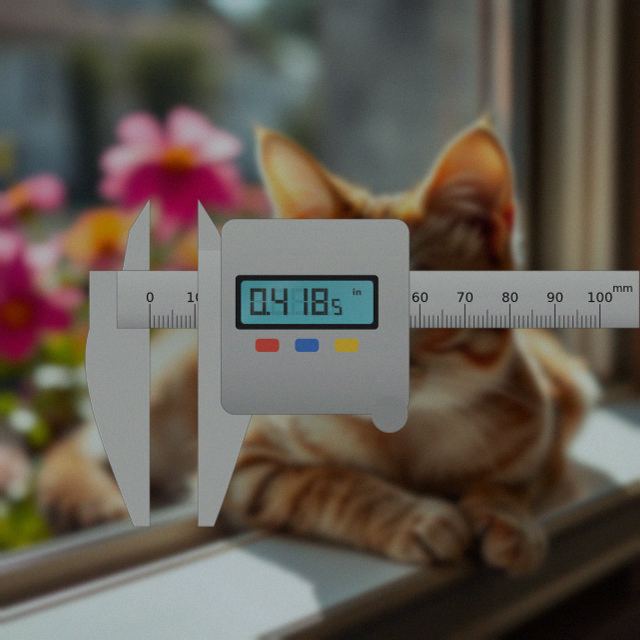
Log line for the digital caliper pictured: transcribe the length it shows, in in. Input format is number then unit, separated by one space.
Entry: 0.4185 in
